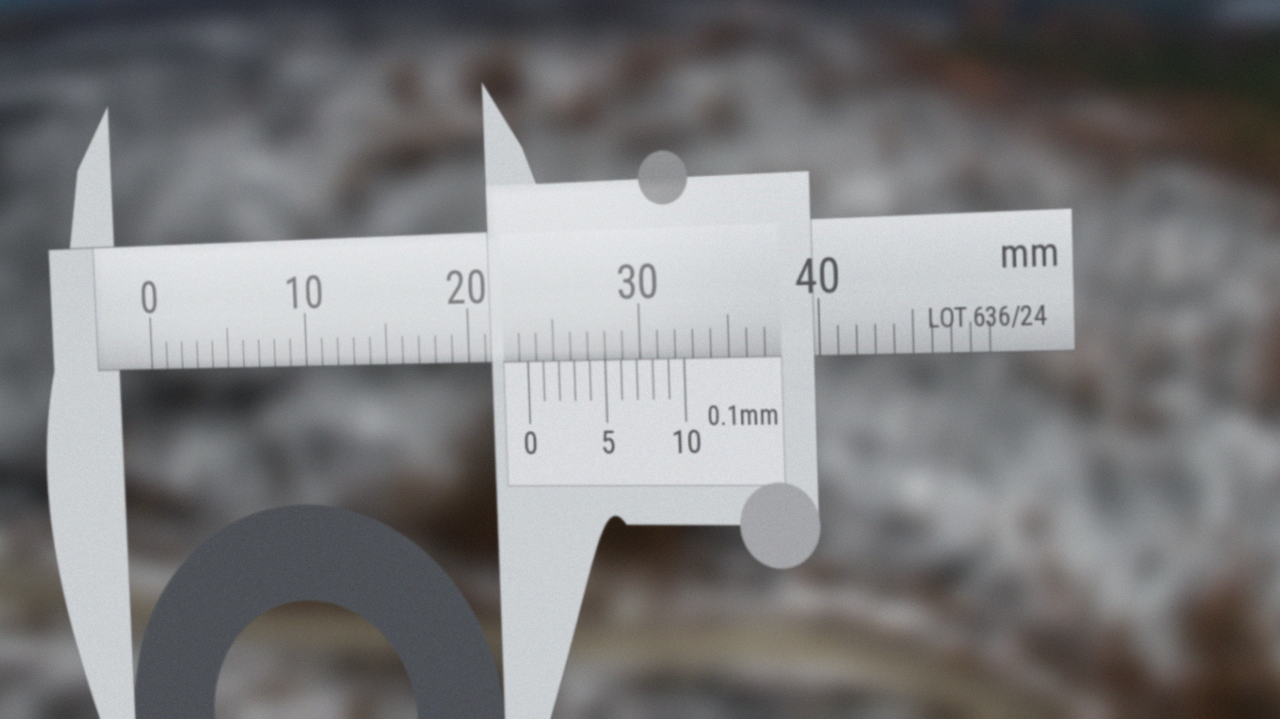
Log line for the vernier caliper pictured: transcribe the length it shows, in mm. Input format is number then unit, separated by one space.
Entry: 23.5 mm
